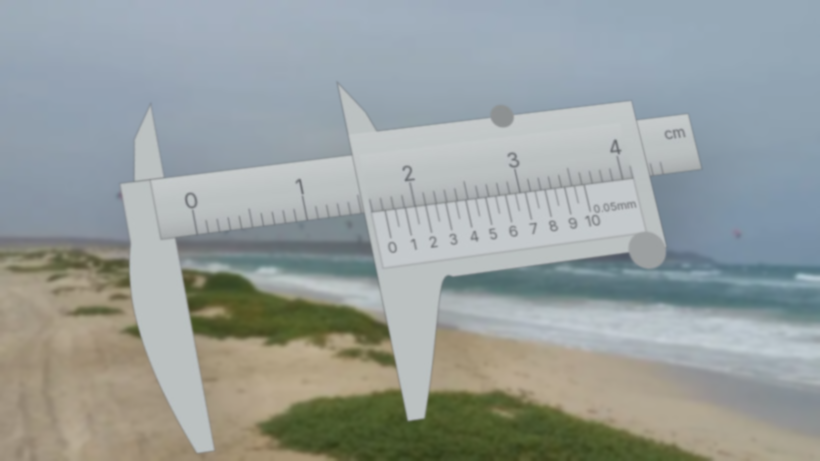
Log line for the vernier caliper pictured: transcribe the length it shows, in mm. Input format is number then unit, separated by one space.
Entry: 17.2 mm
